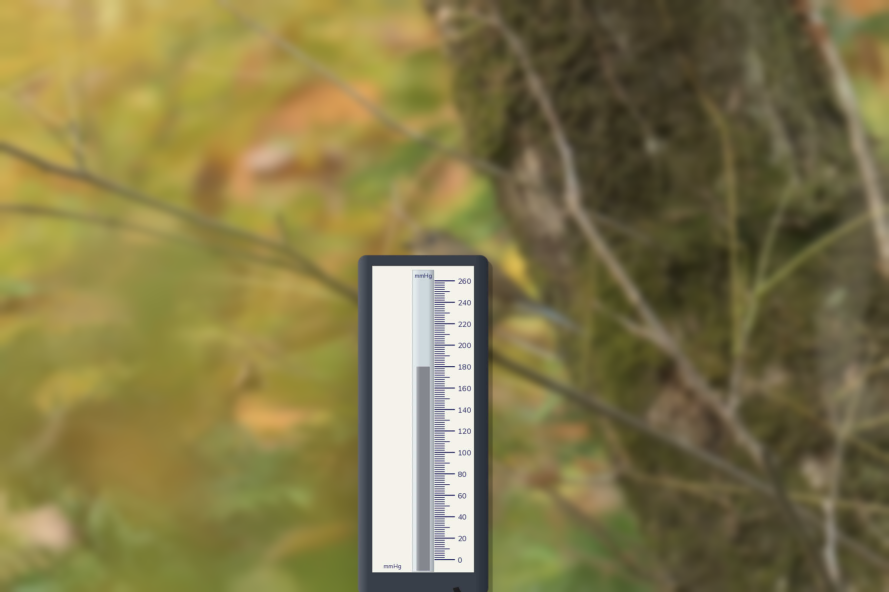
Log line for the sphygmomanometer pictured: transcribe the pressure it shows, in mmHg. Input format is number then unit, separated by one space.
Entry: 180 mmHg
